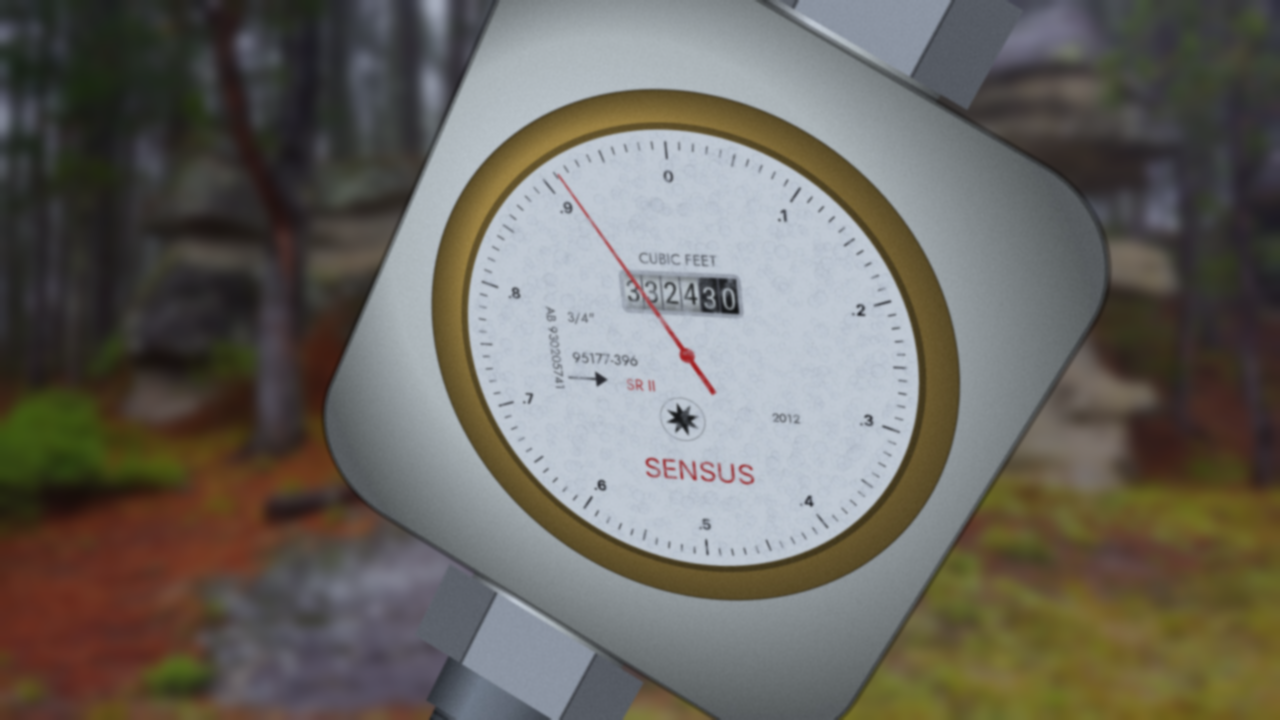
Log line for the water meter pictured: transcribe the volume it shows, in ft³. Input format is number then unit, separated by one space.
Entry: 332429.91 ft³
